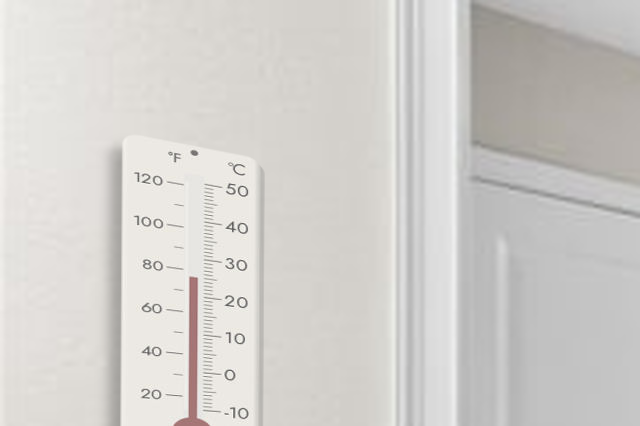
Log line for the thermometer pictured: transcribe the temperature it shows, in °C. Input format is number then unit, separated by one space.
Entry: 25 °C
